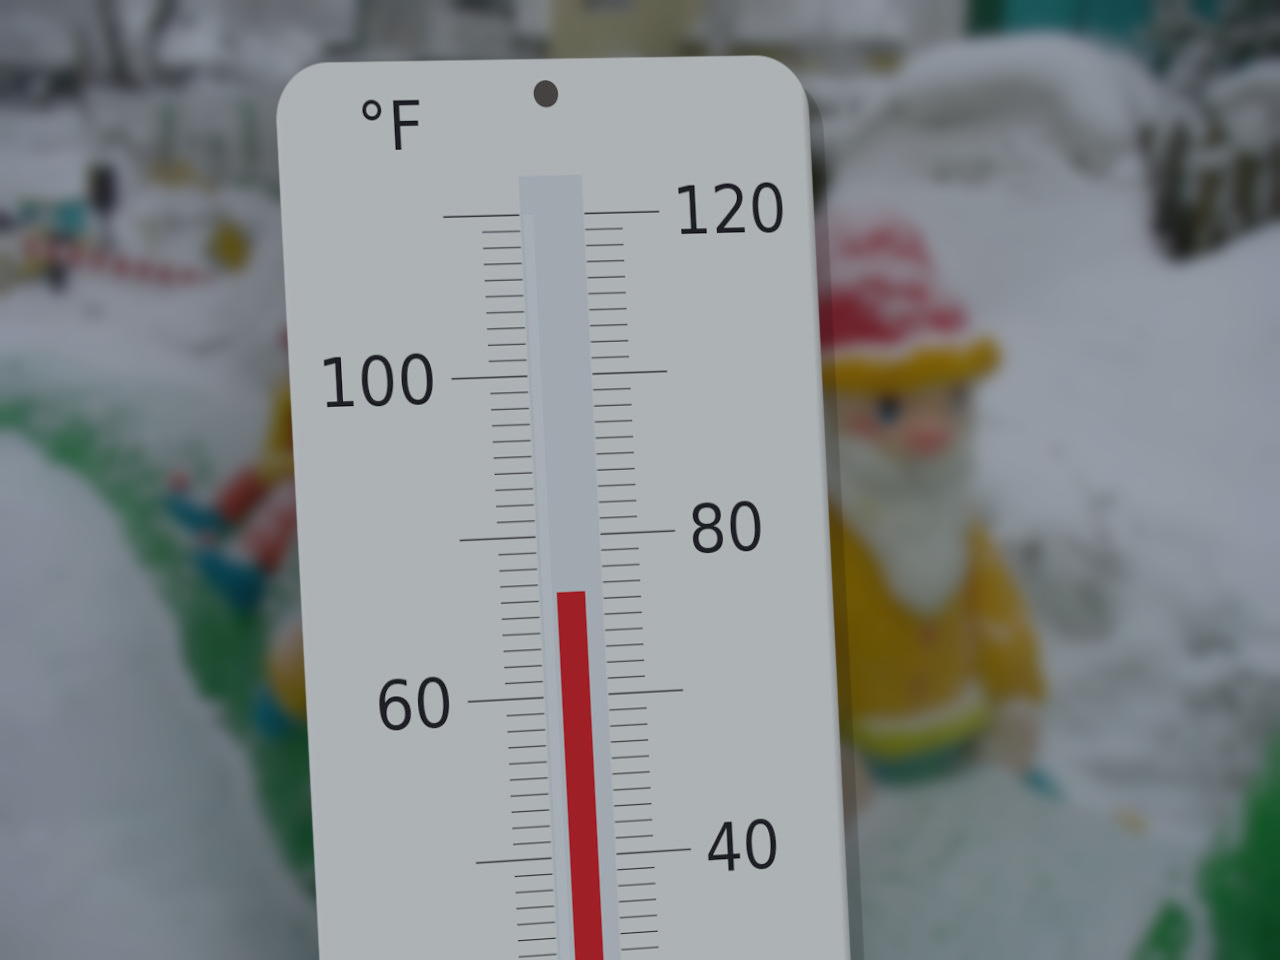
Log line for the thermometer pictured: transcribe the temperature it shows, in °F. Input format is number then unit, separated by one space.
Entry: 73 °F
